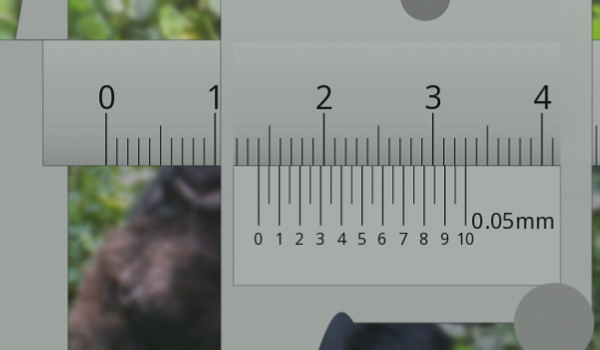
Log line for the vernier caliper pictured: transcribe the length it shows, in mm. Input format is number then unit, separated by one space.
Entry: 14.0 mm
